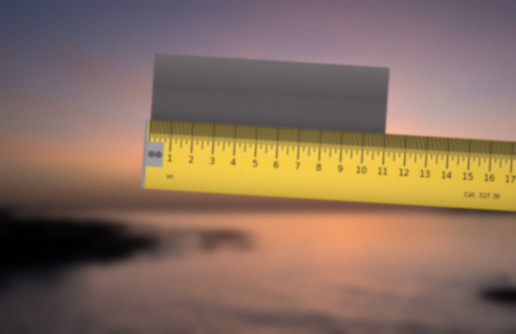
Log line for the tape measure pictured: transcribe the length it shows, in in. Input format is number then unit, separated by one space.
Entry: 11 in
